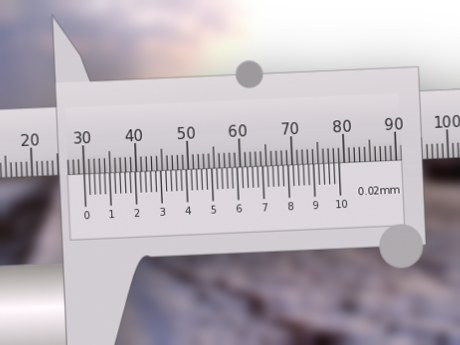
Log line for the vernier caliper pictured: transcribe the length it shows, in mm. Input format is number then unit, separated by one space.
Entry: 30.0 mm
